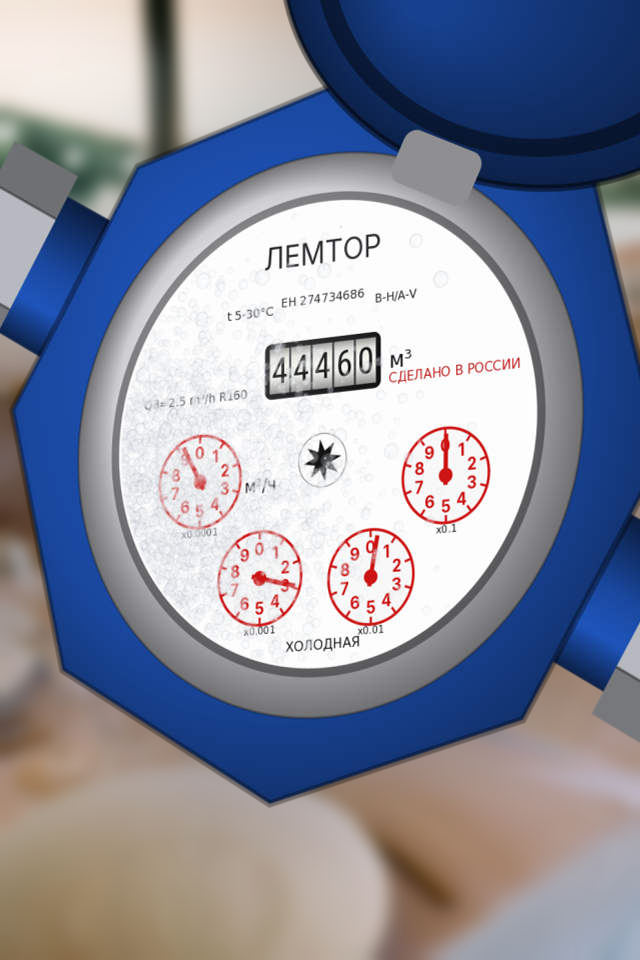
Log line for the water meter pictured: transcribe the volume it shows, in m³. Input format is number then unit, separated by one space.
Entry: 44460.0029 m³
